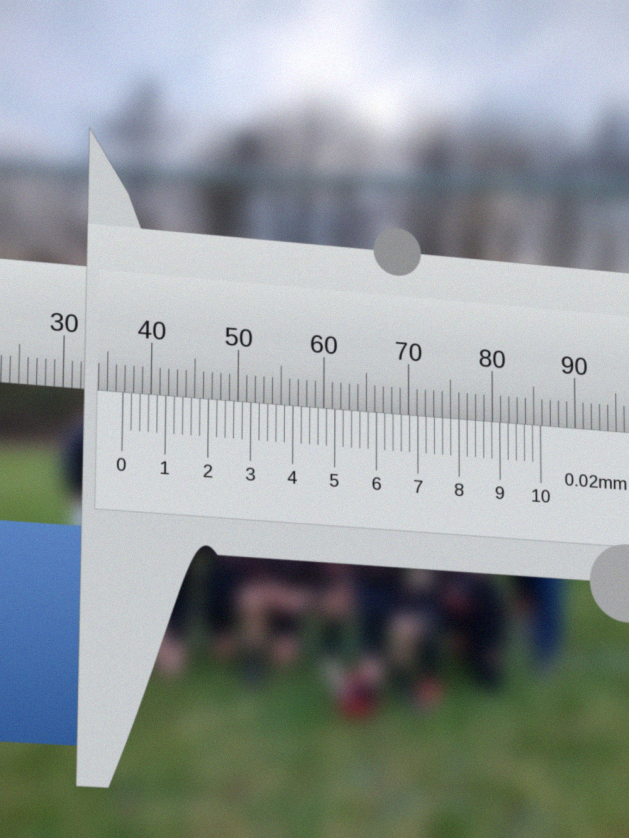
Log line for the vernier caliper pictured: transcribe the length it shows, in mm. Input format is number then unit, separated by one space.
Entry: 36.8 mm
